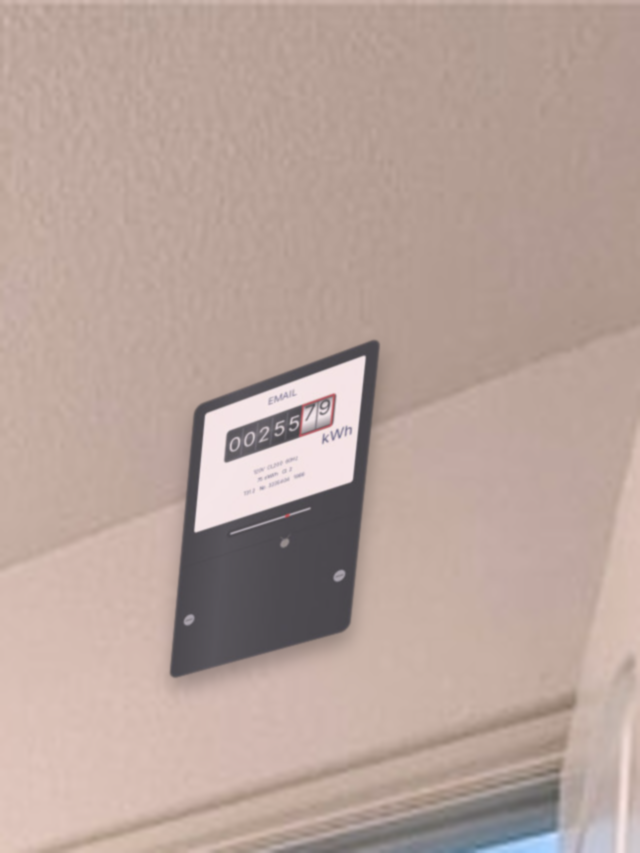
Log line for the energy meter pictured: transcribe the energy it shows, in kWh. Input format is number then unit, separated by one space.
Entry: 255.79 kWh
